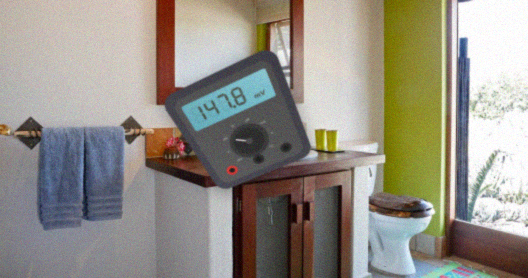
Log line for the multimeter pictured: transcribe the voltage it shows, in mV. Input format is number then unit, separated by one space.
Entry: 147.8 mV
